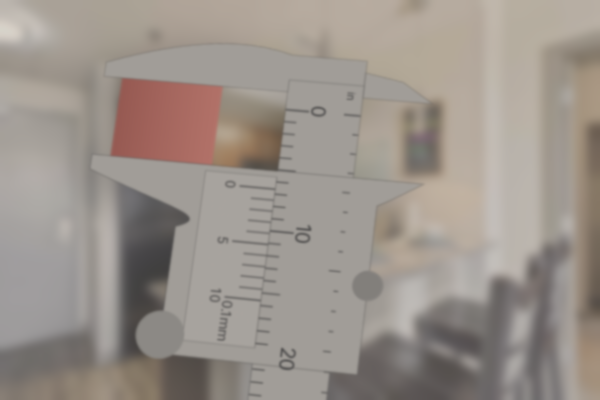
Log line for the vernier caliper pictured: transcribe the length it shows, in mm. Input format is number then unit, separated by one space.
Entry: 6.6 mm
